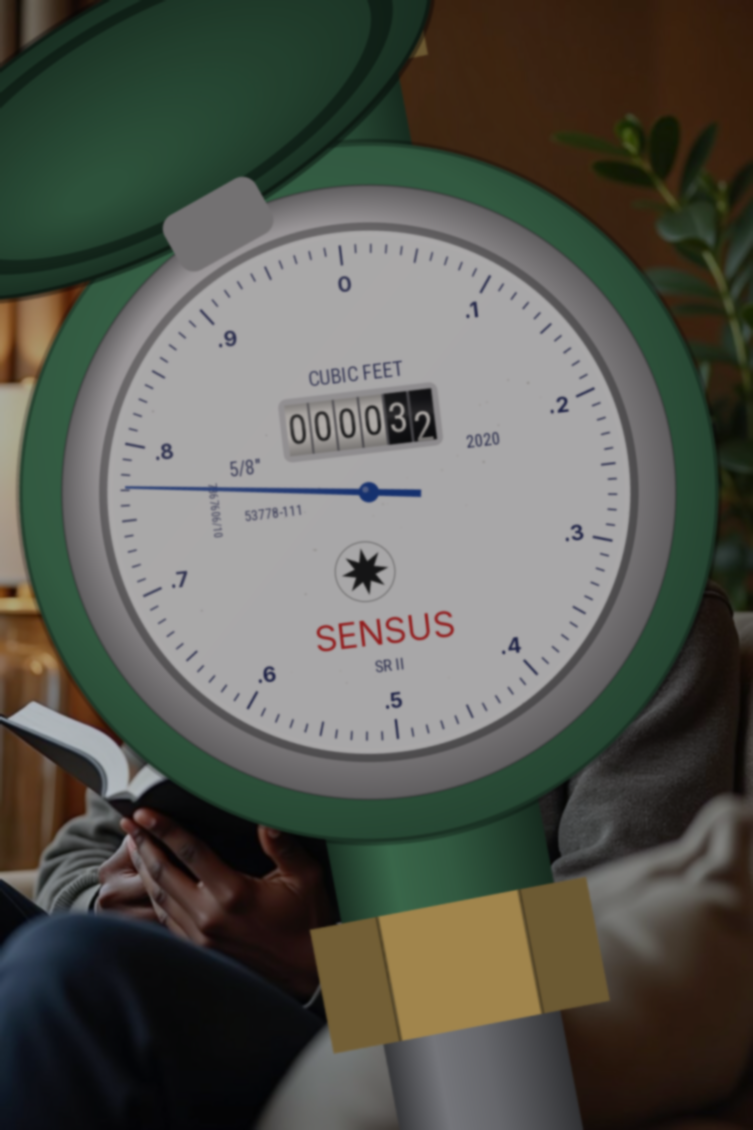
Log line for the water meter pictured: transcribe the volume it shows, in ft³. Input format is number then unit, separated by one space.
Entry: 31.77 ft³
